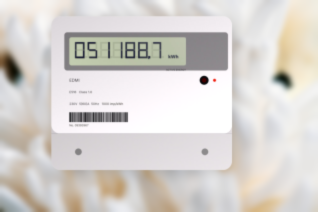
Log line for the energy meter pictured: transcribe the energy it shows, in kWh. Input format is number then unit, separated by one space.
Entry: 51188.7 kWh
